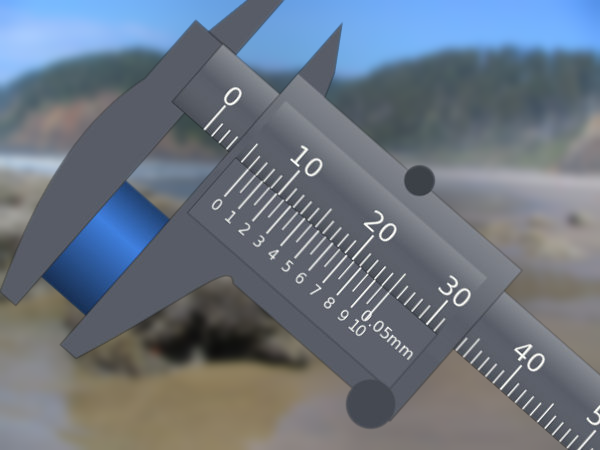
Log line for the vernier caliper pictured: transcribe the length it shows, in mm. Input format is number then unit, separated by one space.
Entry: 6.0 mm
